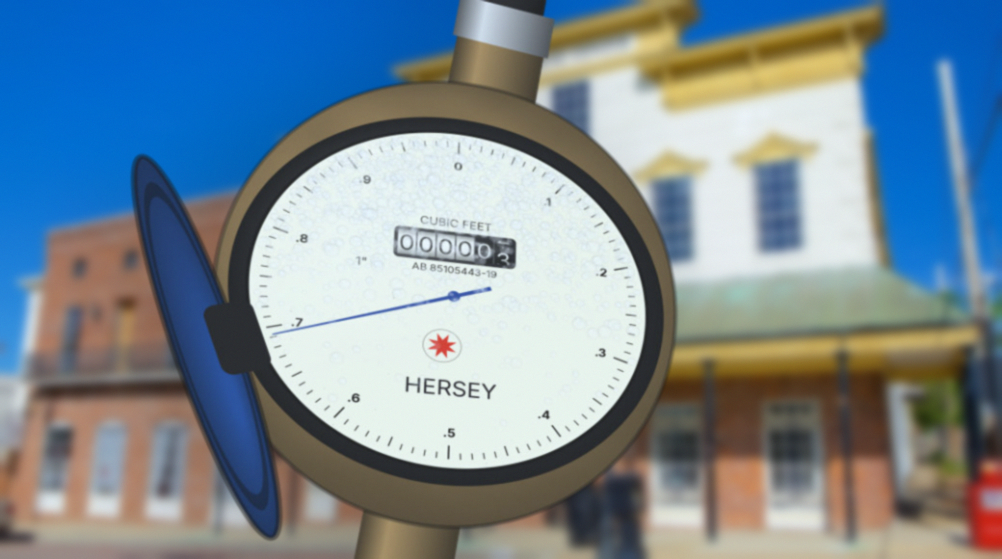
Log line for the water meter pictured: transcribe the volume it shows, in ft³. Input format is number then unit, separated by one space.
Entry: 2.69 ft³
